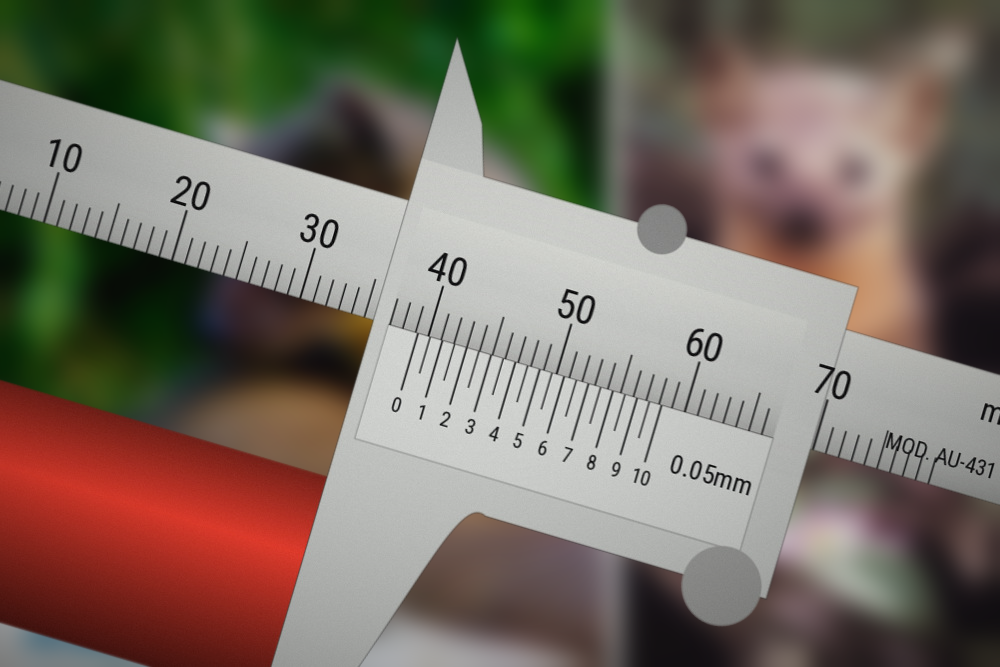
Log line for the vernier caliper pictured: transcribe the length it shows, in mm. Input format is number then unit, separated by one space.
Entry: 39.2 mm
